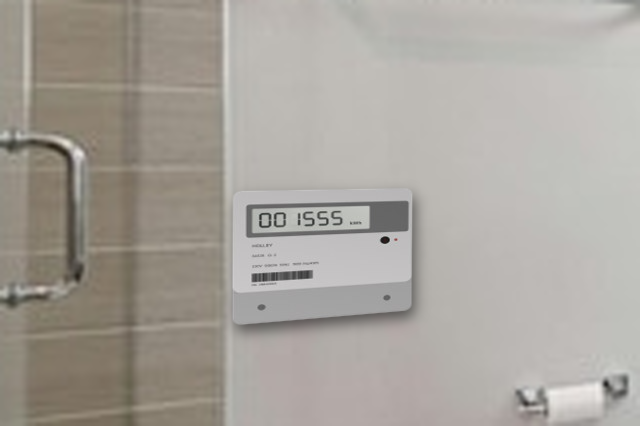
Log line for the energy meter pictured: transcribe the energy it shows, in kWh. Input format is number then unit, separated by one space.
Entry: 1555 kWh
